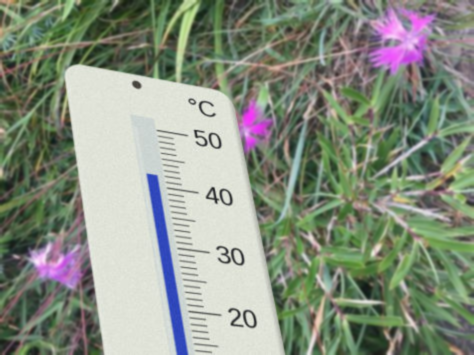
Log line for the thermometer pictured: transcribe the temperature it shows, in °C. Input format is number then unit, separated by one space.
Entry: 42 °C
